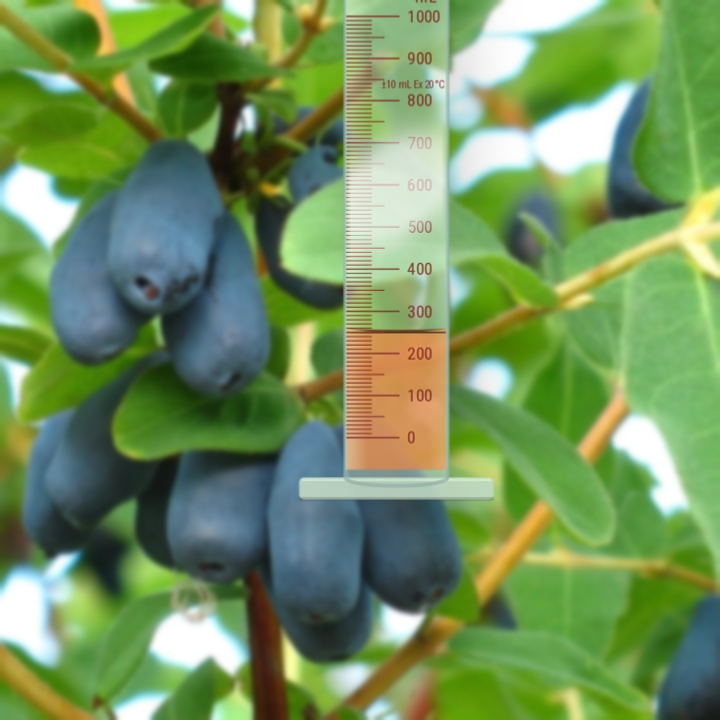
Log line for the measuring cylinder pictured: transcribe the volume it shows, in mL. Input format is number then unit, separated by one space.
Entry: 250 mL
